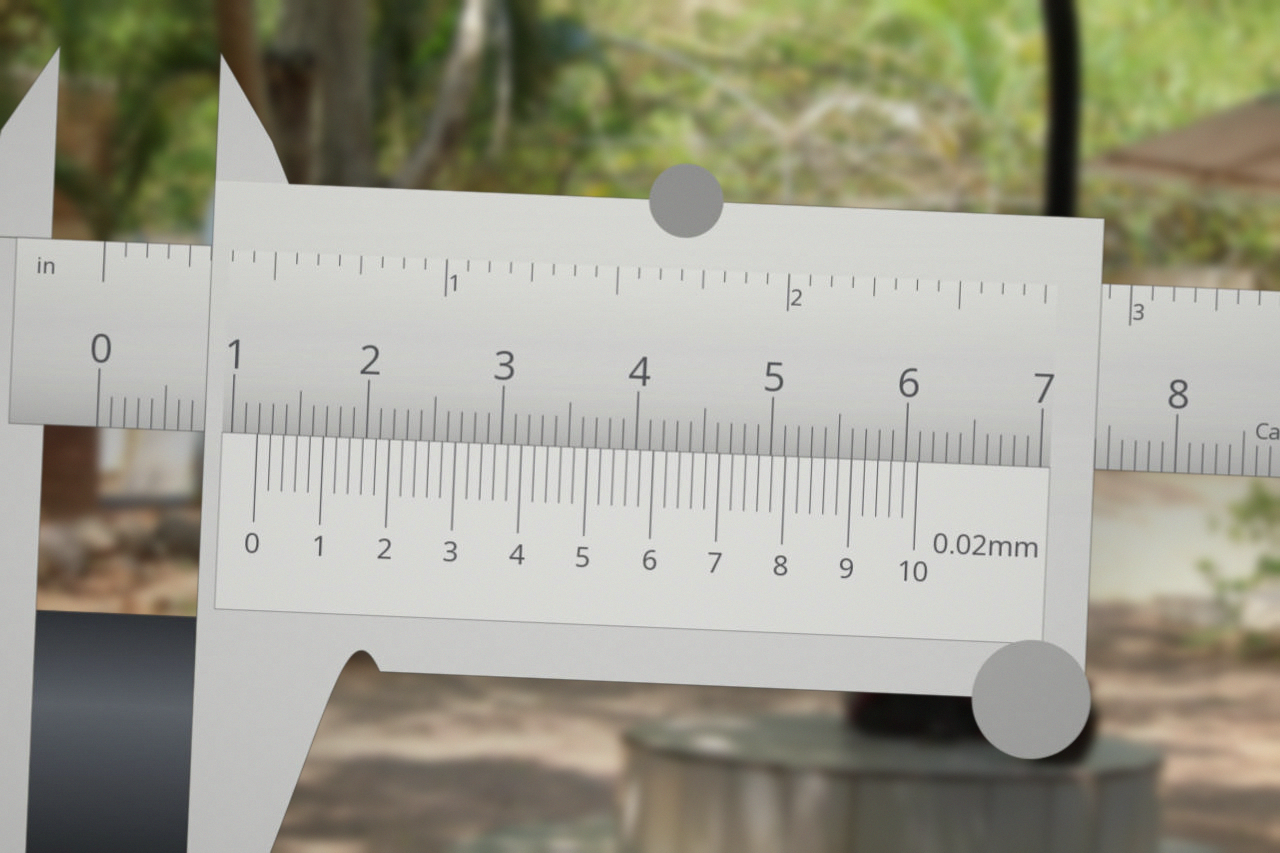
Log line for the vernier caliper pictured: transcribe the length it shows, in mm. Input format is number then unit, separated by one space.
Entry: 11.9 mm
